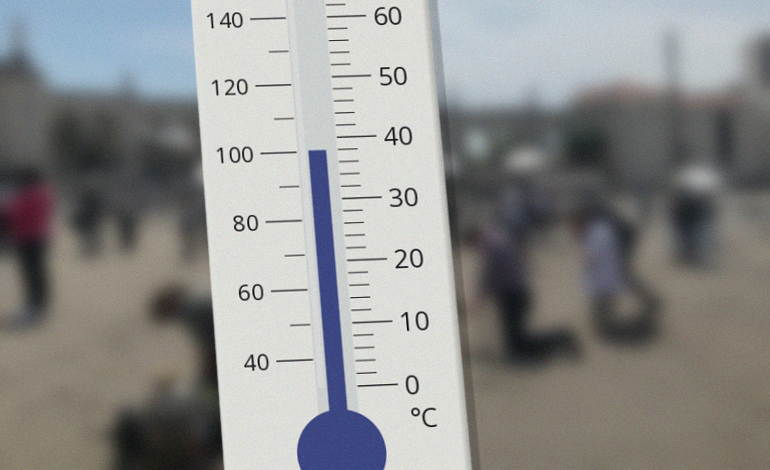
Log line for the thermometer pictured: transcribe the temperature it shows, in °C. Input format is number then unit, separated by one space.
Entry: 38 °C
